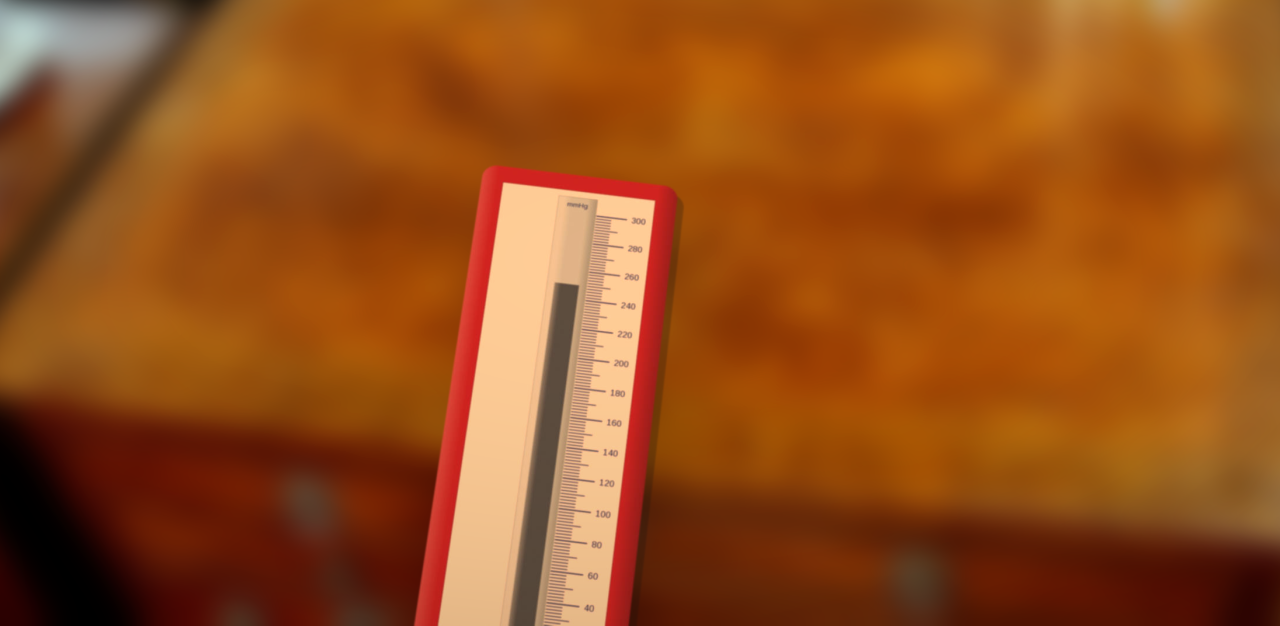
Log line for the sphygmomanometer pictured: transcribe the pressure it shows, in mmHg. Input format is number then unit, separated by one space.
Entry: 250 mmHg
